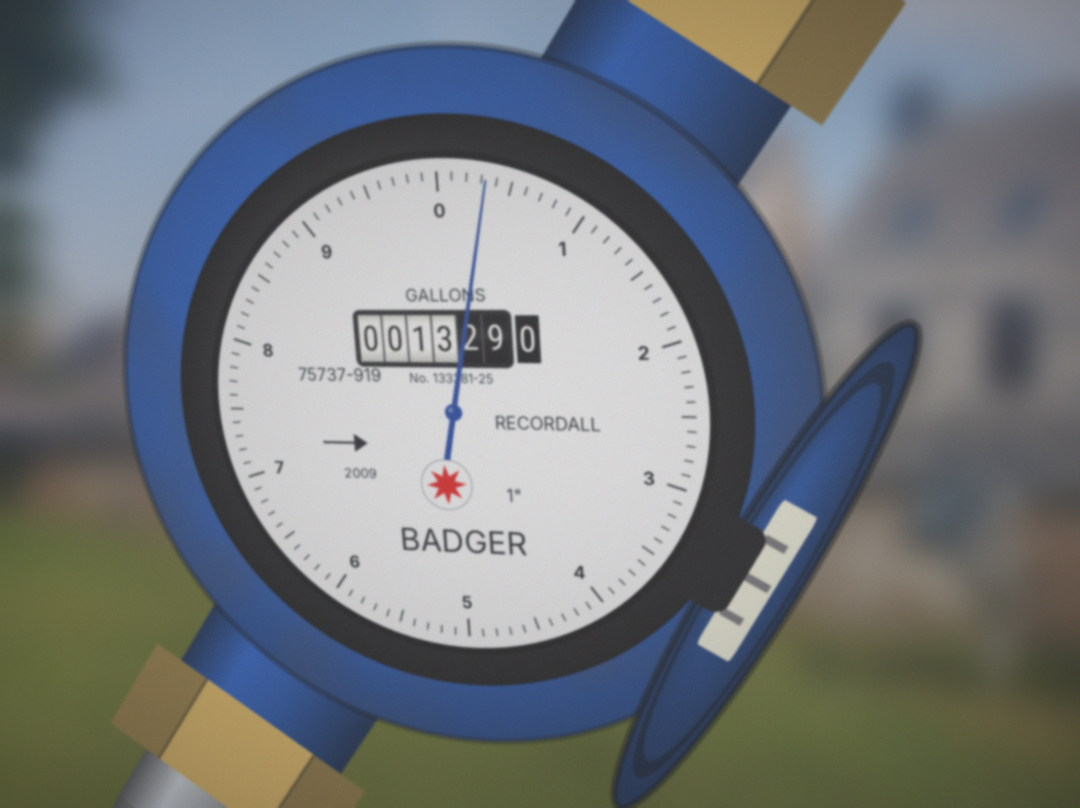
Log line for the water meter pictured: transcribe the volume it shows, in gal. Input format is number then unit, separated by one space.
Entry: 13290.3 gal
